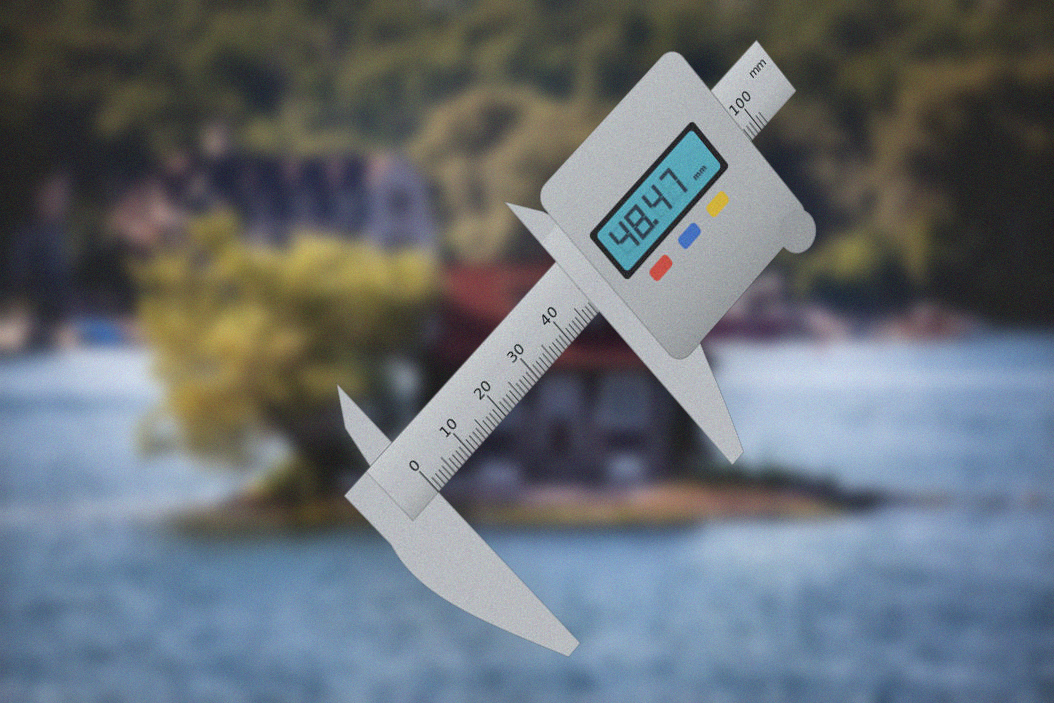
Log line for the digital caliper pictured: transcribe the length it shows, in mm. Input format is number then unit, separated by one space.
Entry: 48.47 mm
